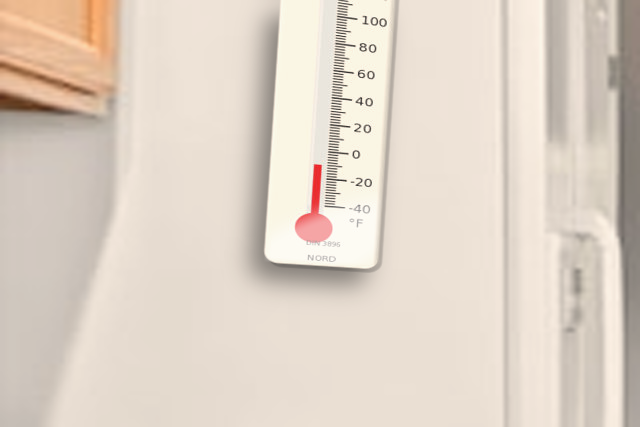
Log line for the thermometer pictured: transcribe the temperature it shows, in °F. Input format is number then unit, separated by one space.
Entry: -10 °F
